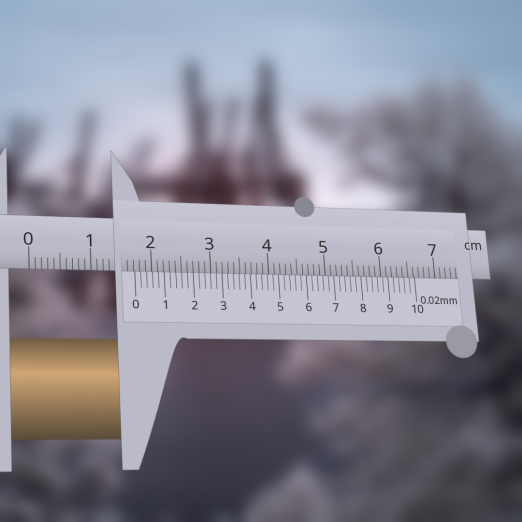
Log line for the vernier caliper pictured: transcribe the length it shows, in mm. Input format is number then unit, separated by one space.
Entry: 17.2 mm
